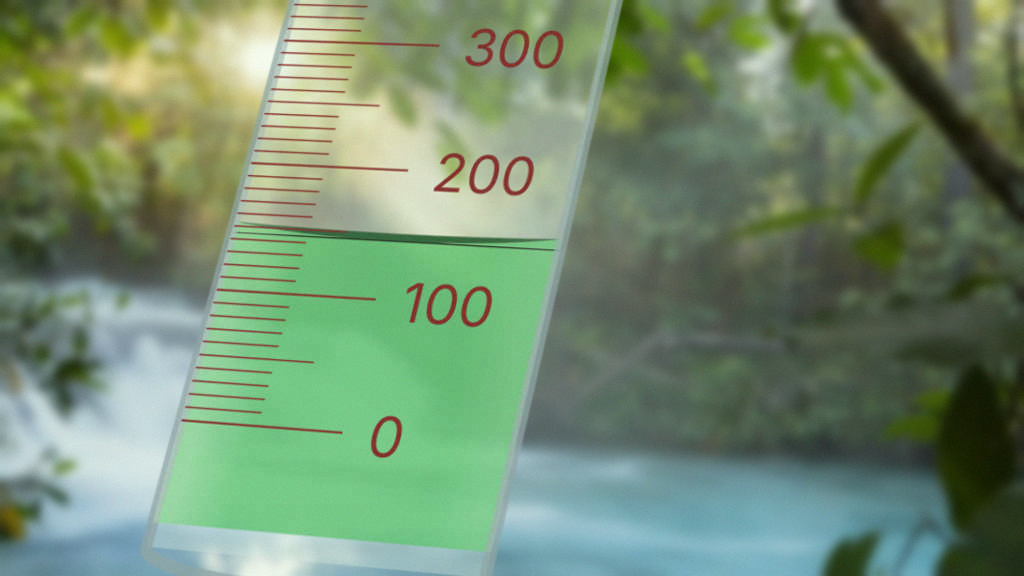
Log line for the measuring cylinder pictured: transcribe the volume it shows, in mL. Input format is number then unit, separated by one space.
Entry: 145 mL
